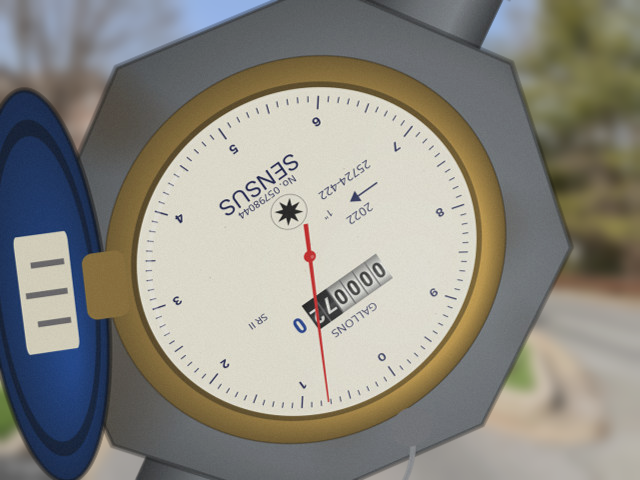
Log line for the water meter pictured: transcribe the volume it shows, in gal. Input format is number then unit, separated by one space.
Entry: 720.7 gal
